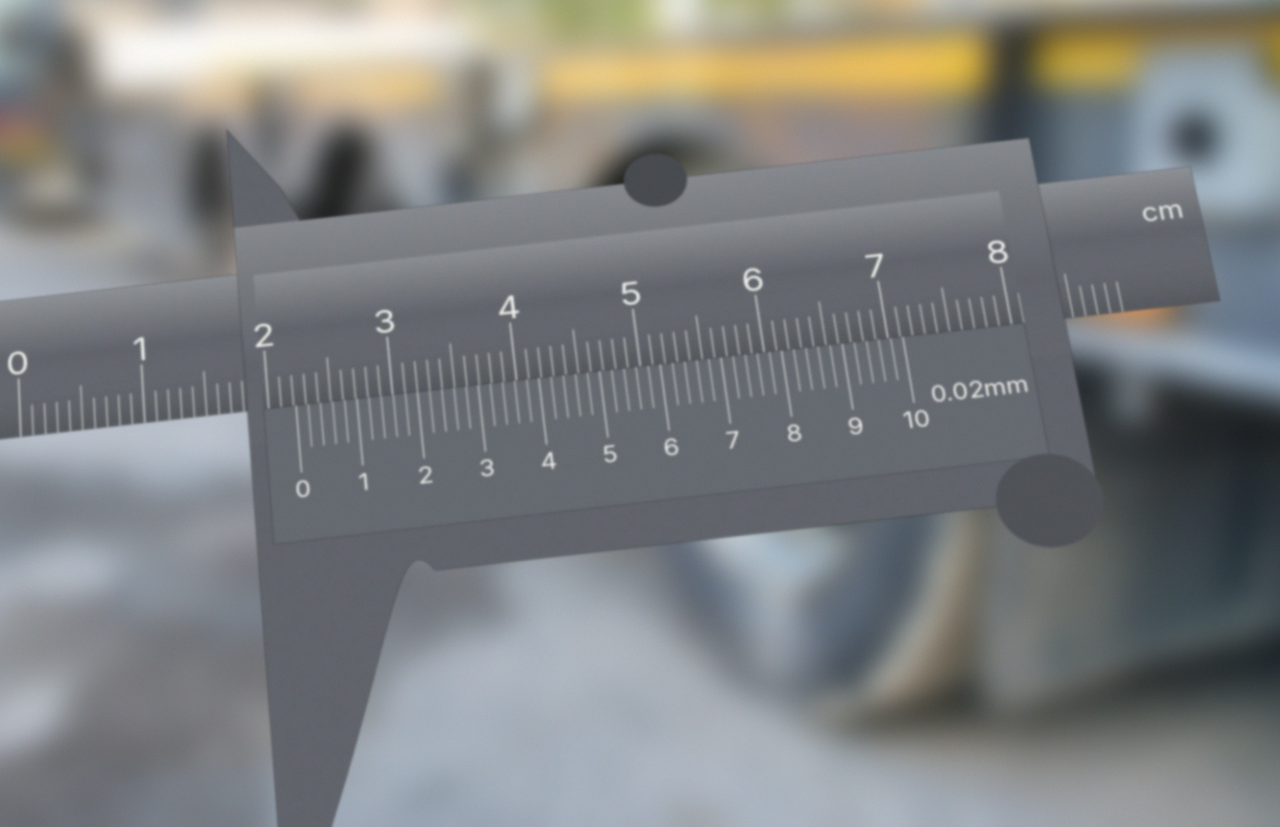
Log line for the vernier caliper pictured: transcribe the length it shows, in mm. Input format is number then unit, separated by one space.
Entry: 22.2 mm
